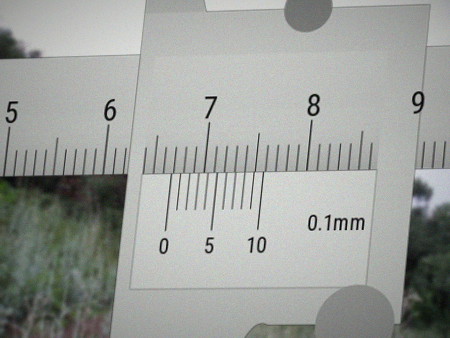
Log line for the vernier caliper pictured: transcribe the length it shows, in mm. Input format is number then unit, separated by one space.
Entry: 66.8 mm
